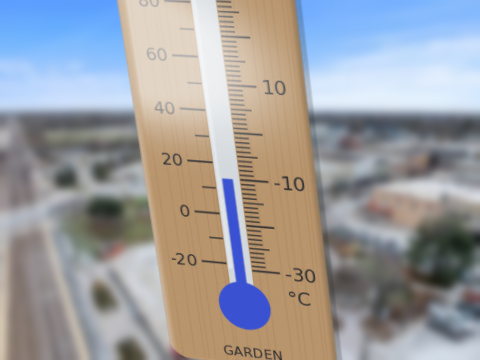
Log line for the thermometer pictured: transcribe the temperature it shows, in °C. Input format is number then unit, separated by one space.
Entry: -10 °C
